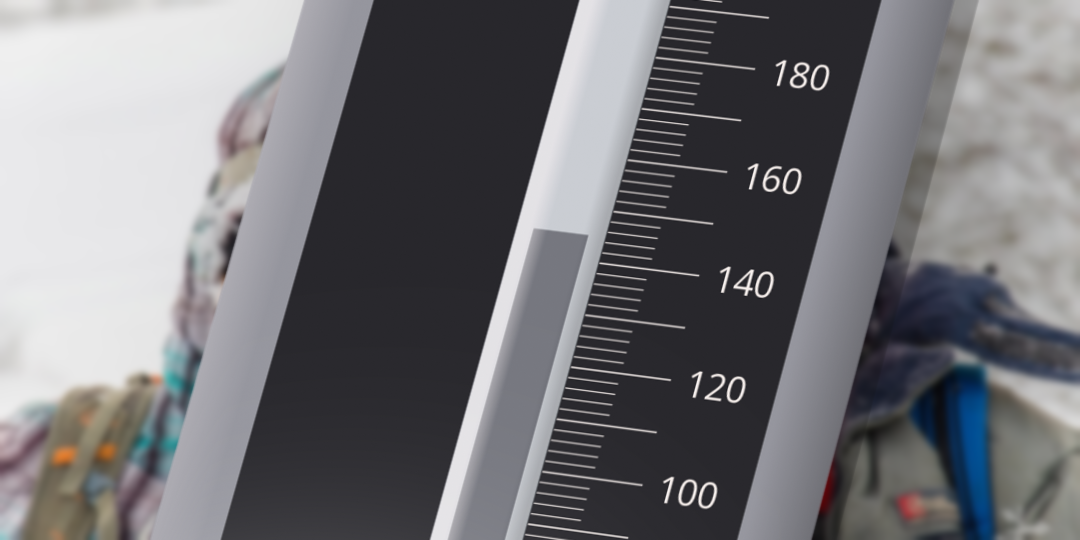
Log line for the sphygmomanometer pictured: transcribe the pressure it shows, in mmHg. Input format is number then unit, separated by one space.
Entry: 145 mmHg
